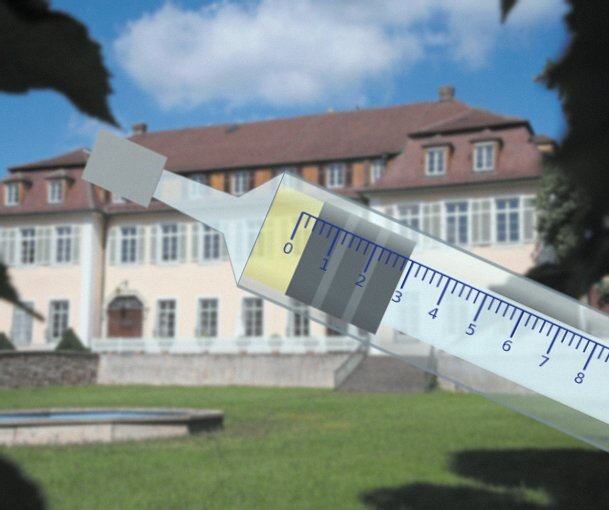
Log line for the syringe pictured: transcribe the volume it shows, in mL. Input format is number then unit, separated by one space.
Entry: 0.4 mL
